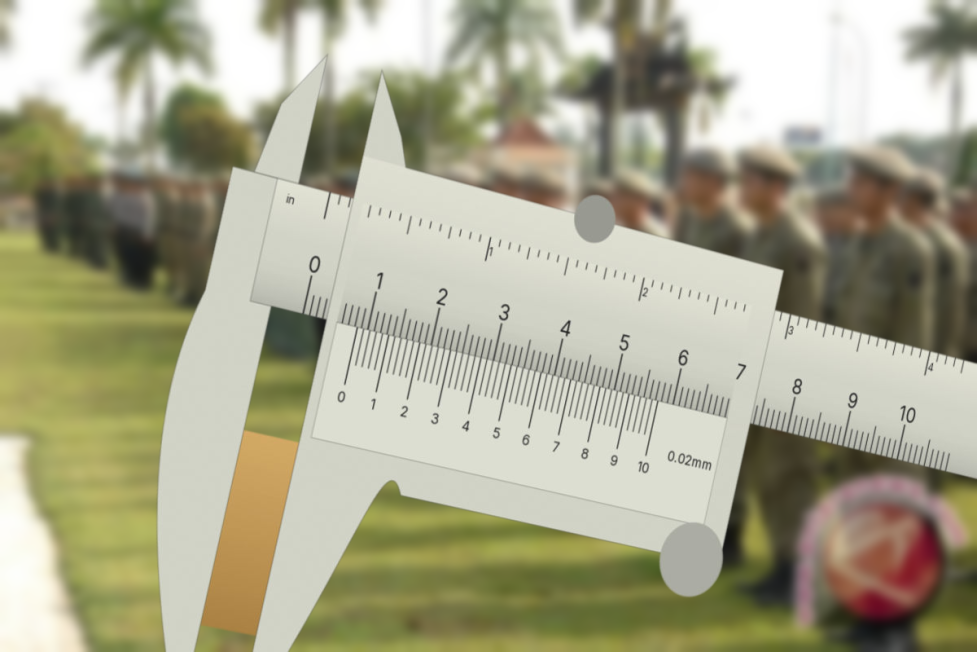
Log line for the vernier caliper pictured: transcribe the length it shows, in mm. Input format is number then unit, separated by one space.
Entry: 8.4 mm
